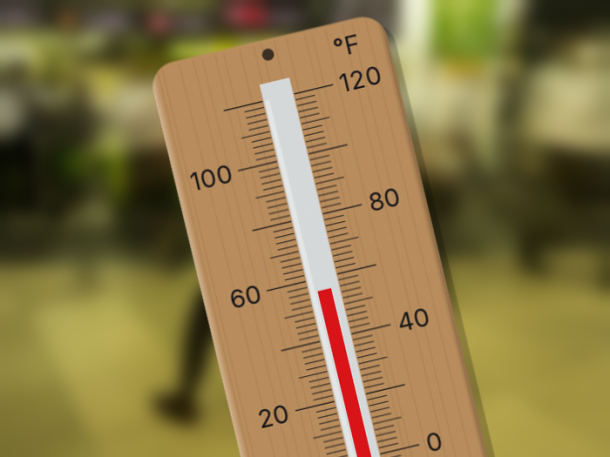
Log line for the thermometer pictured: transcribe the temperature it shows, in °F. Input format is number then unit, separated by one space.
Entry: 56 °F
